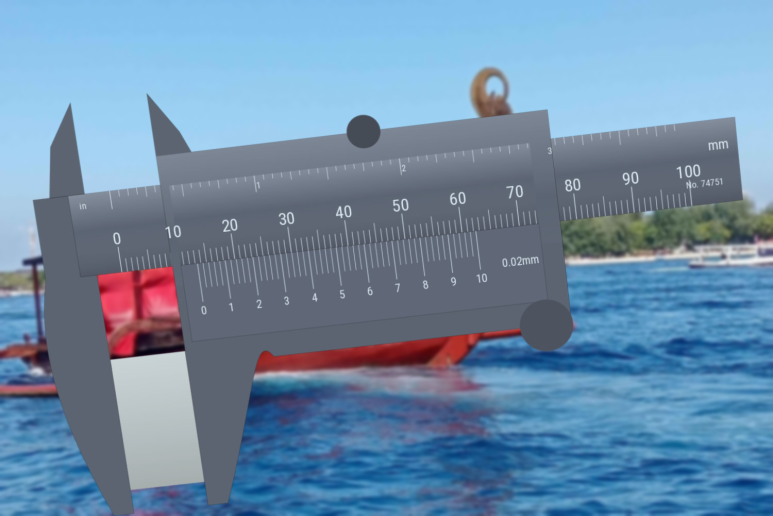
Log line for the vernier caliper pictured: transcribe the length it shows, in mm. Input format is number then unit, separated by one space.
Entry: 13.4 mm
